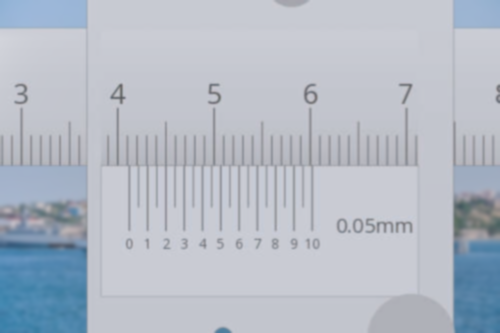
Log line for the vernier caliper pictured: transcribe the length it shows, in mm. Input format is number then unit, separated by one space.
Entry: 41.2 mm
